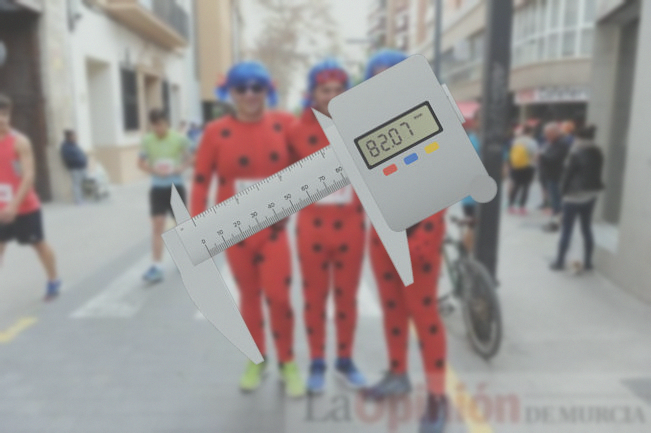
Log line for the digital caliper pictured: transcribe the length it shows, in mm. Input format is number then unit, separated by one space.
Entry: 82.07 mm
